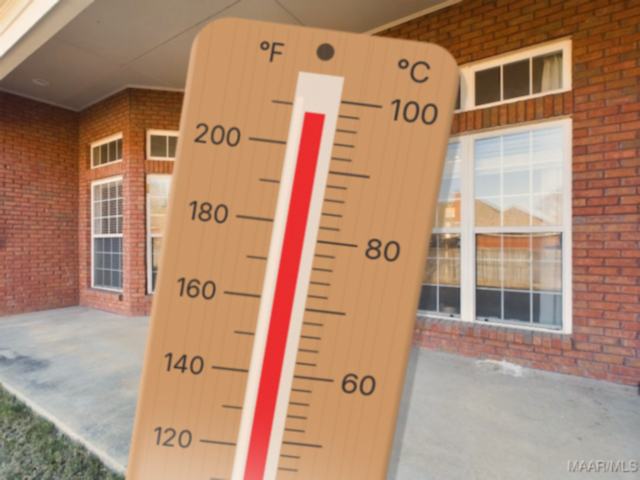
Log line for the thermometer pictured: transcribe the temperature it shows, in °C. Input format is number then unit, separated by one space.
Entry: 98 °C
